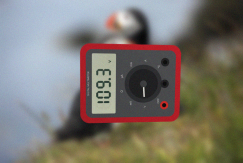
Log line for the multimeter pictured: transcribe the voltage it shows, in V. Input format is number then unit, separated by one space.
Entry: 109.3 V
